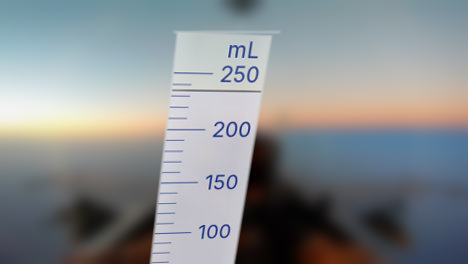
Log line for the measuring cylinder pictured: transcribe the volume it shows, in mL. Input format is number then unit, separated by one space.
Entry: 235 mL
